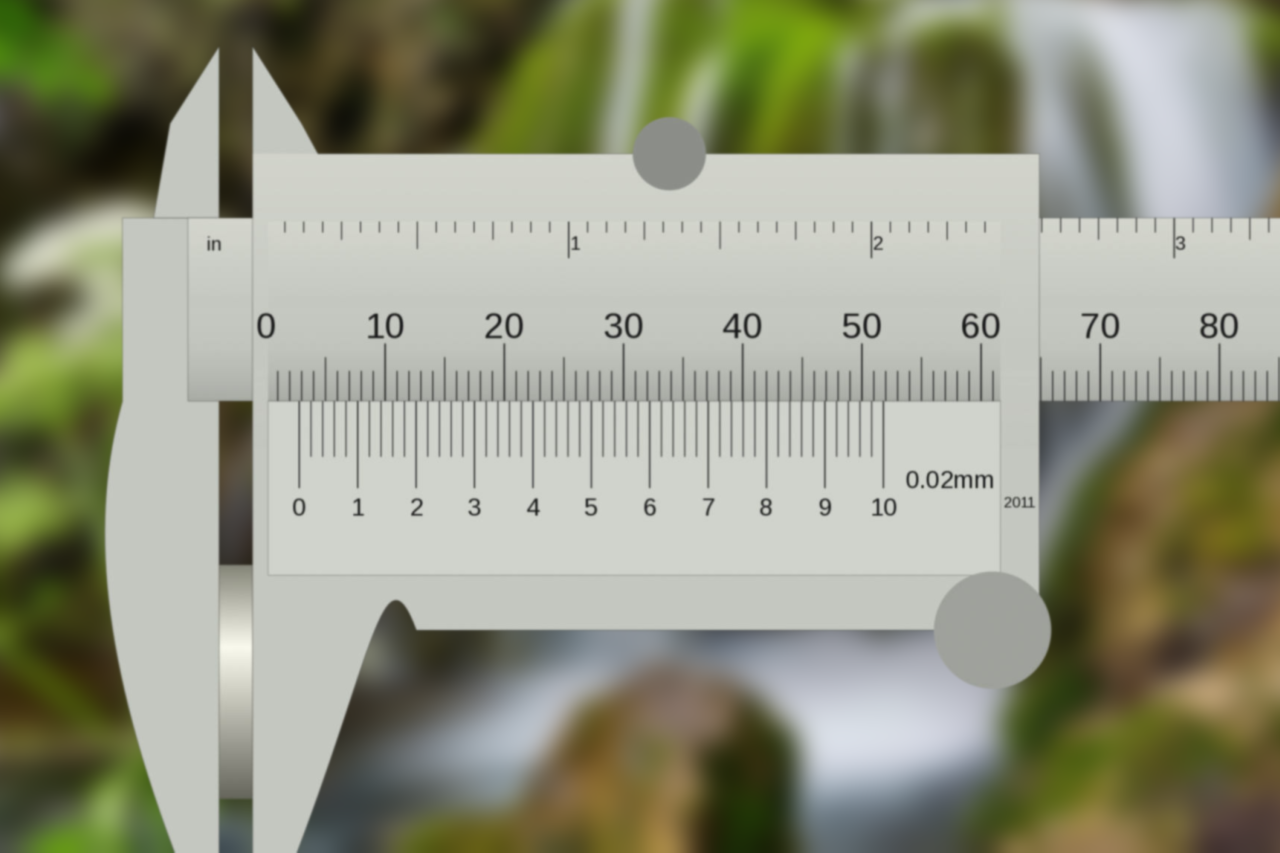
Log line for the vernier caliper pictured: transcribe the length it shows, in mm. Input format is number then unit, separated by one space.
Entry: 2.8 mm
